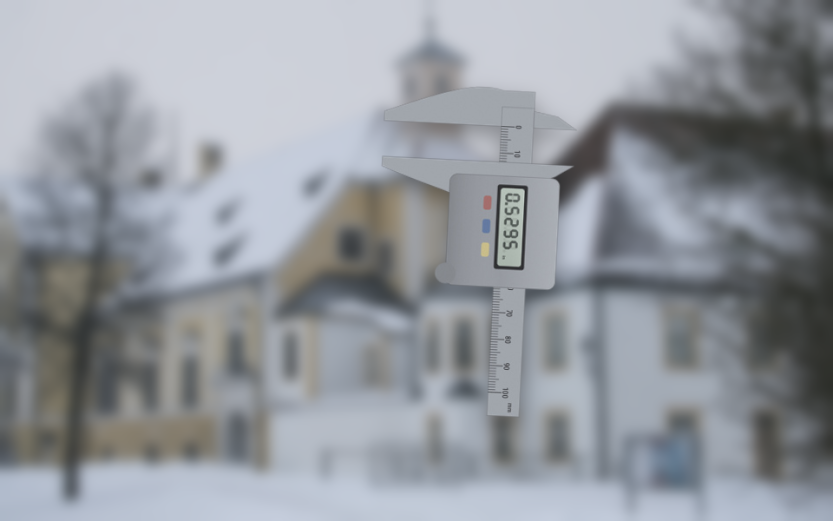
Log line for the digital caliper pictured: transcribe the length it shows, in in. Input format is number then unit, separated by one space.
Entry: 0.5295 in
